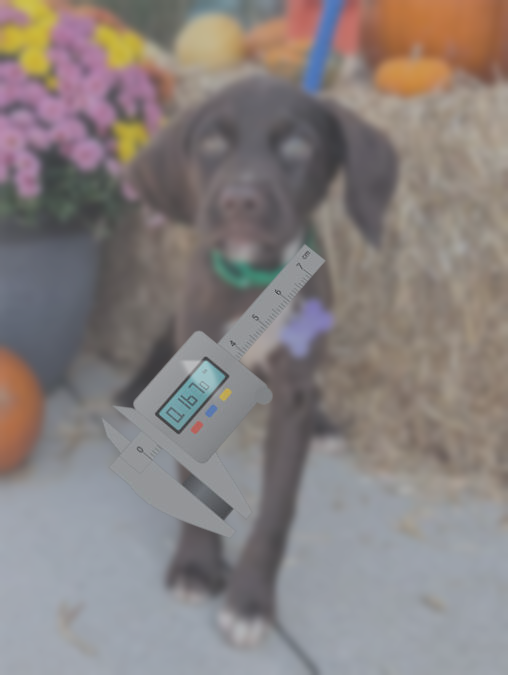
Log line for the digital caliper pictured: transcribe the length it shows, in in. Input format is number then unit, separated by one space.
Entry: 0.1670 in
